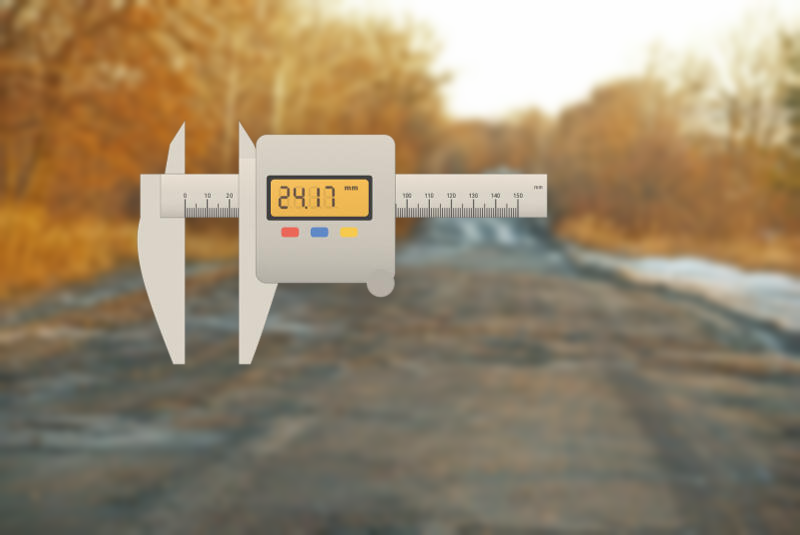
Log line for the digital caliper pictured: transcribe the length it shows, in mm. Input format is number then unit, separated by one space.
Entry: 24.17 mm
